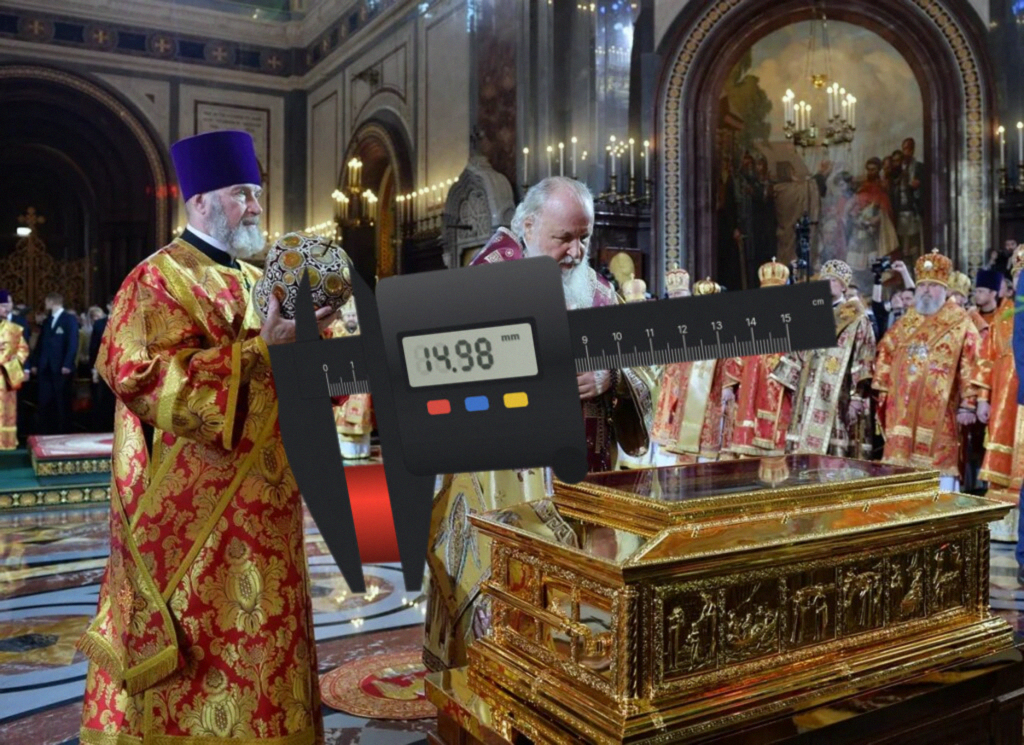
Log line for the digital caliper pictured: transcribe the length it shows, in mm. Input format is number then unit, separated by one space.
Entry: 14.98 mm
